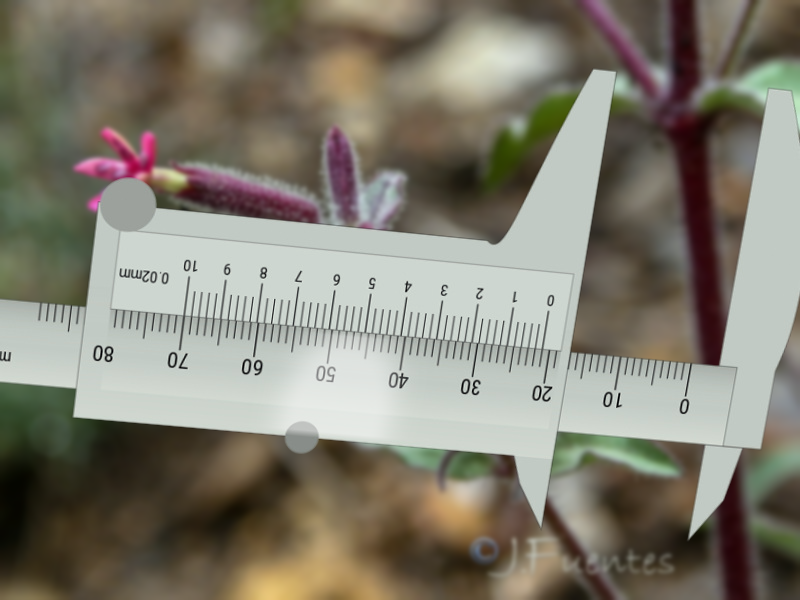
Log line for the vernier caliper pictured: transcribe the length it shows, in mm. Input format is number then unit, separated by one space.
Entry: 21.0 mm
